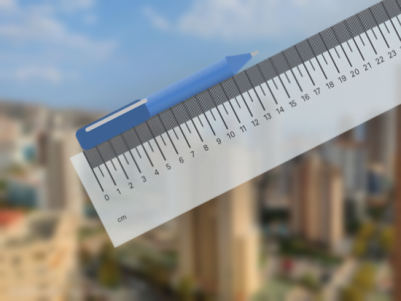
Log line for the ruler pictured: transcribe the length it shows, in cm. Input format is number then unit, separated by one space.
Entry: 14.5 cm
